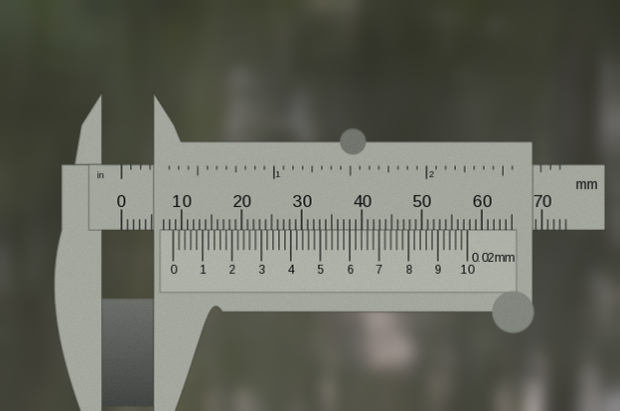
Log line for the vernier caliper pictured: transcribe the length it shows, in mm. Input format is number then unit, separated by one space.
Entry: 8.6 mm
